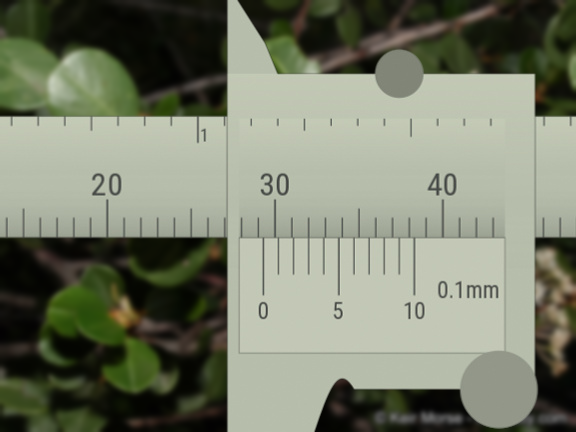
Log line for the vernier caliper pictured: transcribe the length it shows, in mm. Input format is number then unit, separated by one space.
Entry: 29.3 mm
